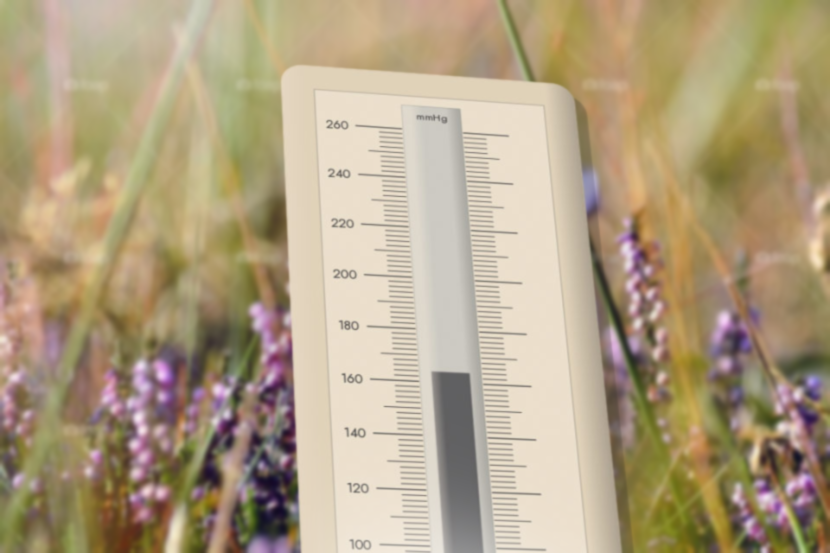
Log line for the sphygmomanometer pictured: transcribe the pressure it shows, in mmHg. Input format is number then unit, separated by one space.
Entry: 164 mmHg
